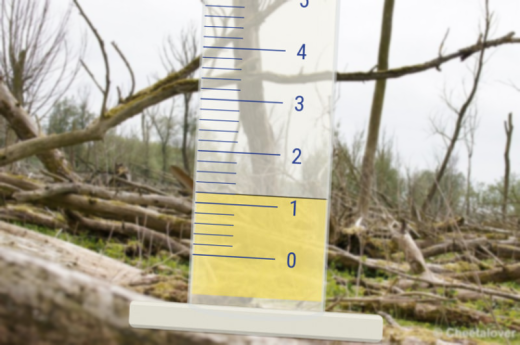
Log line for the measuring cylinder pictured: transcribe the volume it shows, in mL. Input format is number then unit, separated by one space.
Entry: 1.2 mL
